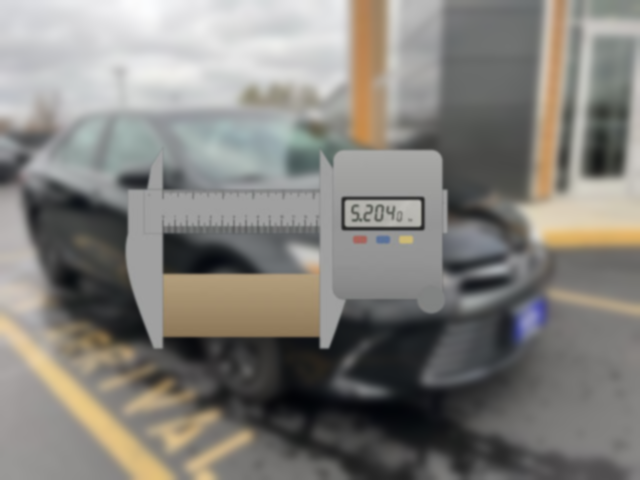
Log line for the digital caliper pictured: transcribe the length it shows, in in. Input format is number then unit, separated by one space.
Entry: 5.2040 in
